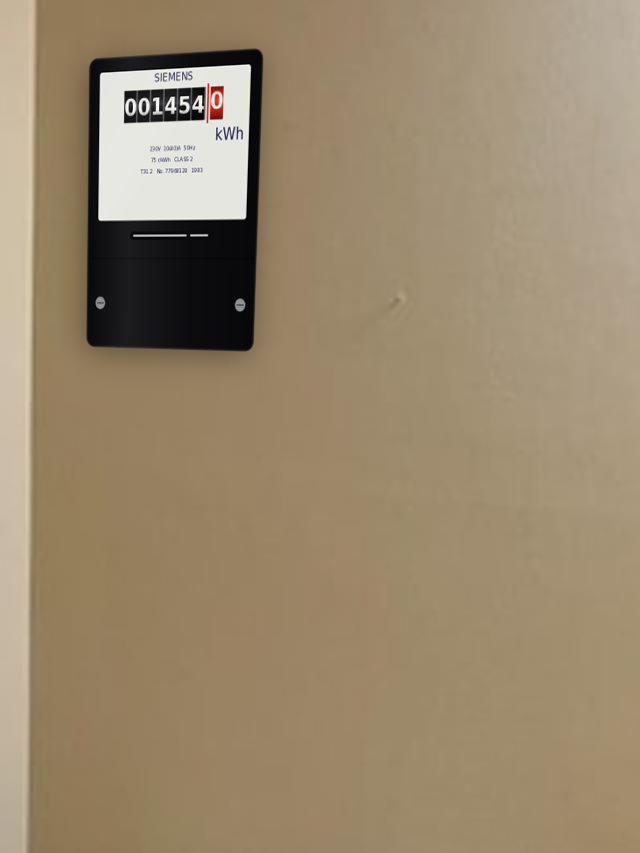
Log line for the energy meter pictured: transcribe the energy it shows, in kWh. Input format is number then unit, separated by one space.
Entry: 1454.0 kWh
